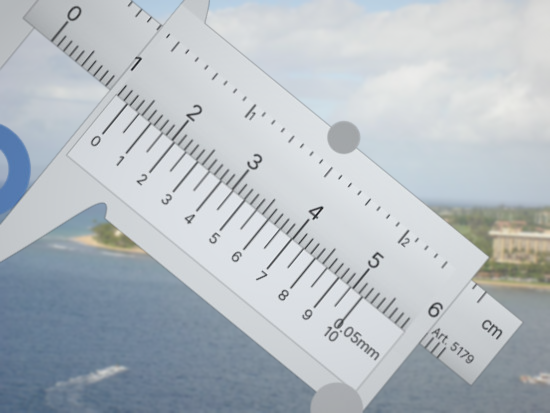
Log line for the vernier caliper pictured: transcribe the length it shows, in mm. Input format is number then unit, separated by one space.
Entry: 12.6 mm
